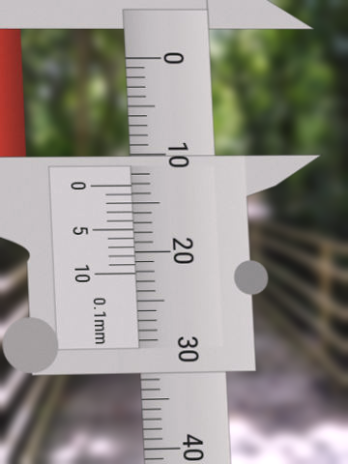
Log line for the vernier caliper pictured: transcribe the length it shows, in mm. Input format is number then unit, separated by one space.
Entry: 13.2 mm
